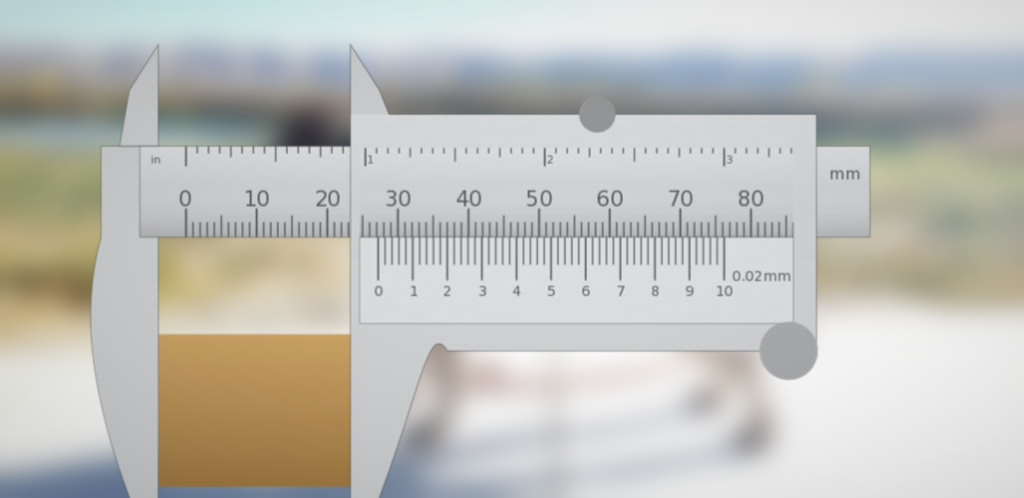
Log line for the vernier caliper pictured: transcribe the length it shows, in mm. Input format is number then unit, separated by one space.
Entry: 27.2 mm
